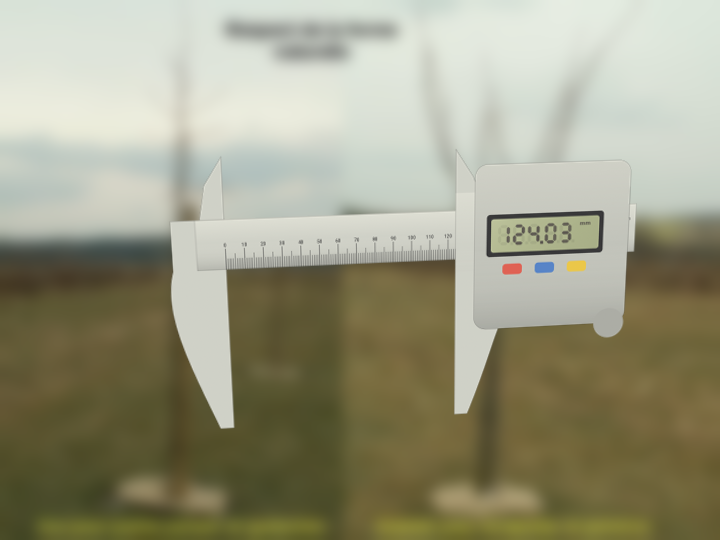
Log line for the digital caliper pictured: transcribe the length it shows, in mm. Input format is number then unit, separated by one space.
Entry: 124.03 mm
